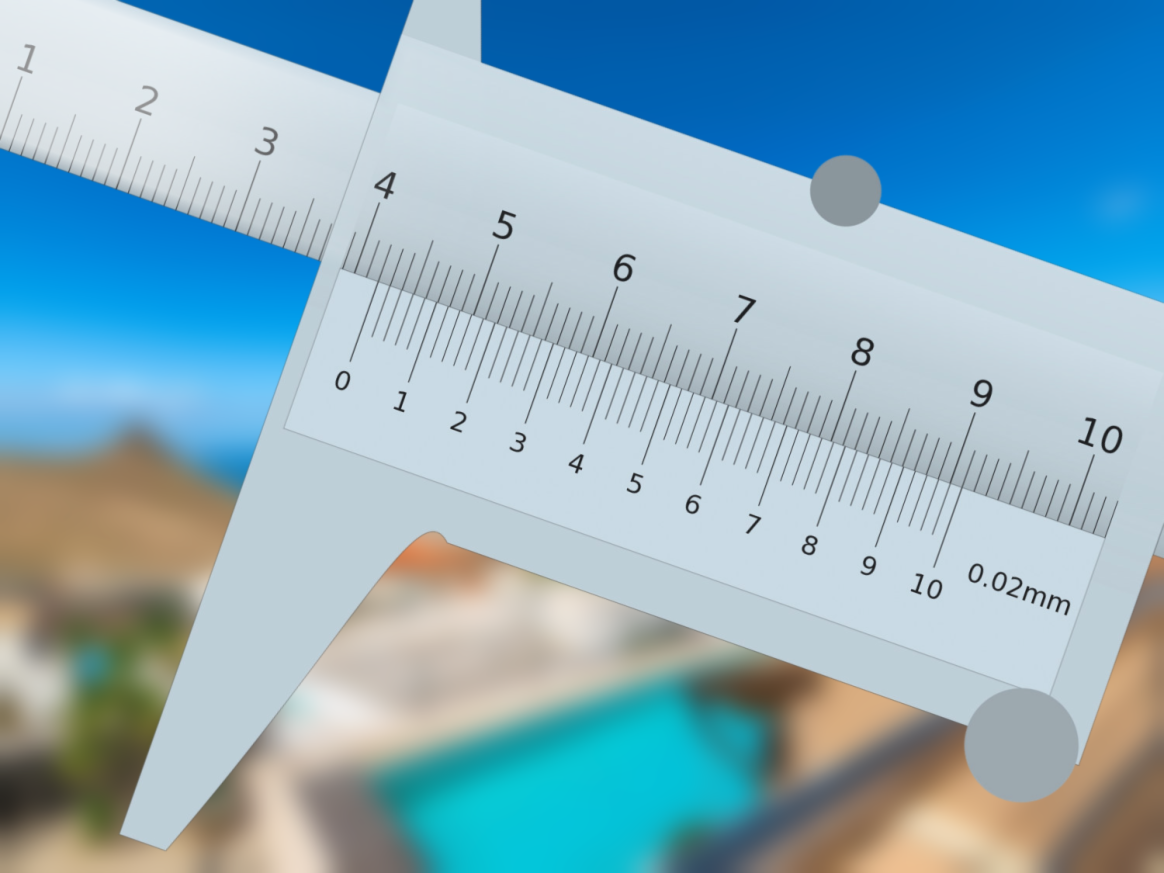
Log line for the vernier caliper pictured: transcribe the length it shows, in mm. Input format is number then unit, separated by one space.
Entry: 42.0 mm
